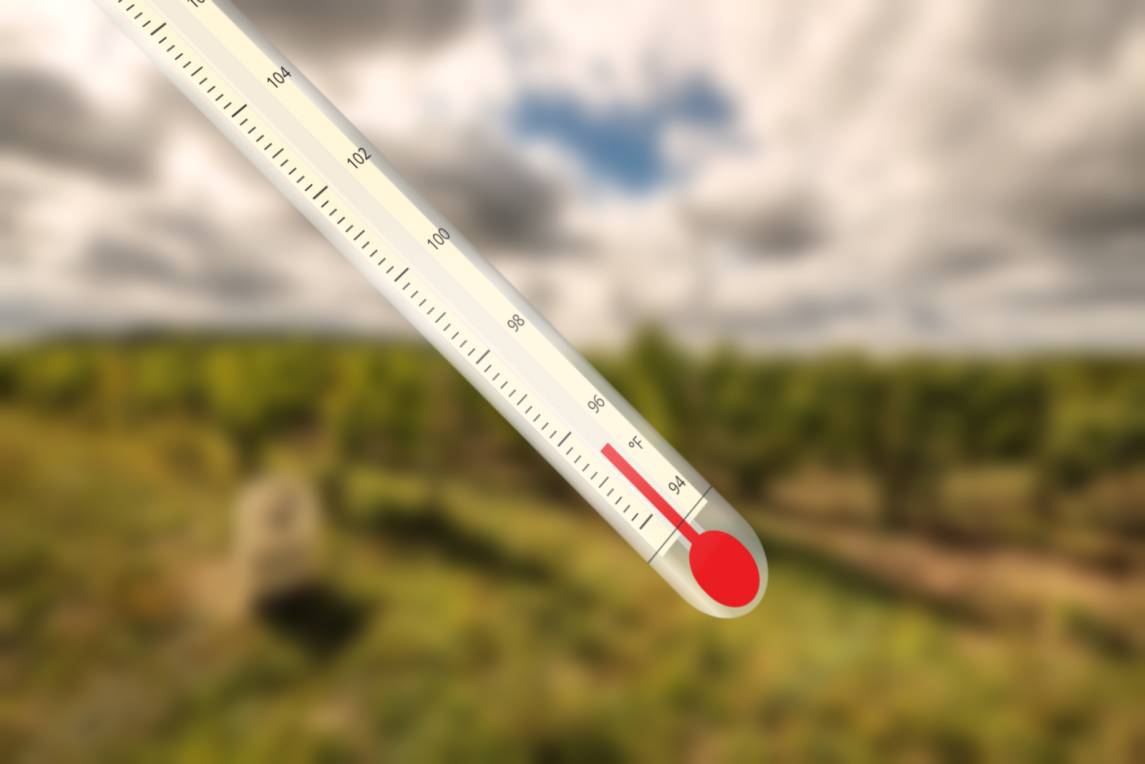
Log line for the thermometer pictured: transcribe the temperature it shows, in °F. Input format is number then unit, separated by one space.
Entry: 95.4 °F
